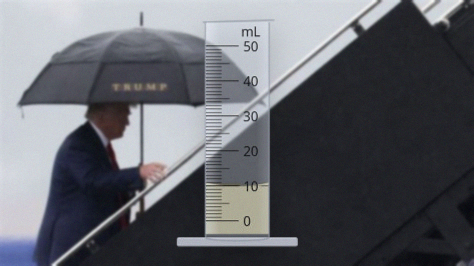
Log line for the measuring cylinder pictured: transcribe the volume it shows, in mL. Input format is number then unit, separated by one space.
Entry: 10 mL
